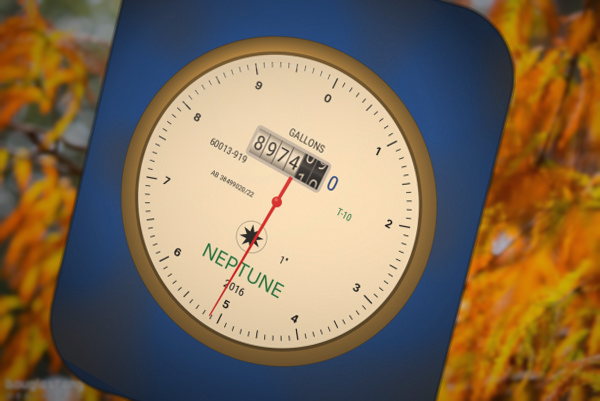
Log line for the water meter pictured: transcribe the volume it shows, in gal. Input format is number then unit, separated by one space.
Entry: 8974095.1 gal
